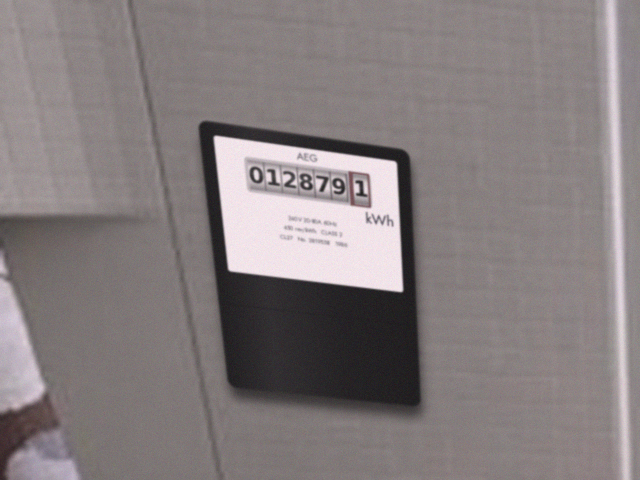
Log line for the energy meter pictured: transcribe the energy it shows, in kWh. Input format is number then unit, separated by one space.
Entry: 12879.1 kWh
